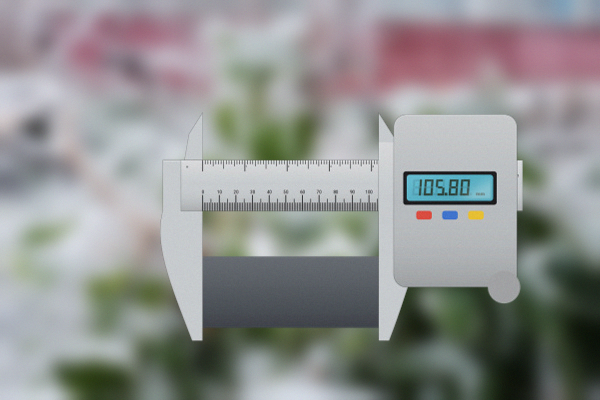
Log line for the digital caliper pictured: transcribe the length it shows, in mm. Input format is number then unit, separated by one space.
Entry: 105.80 mm
